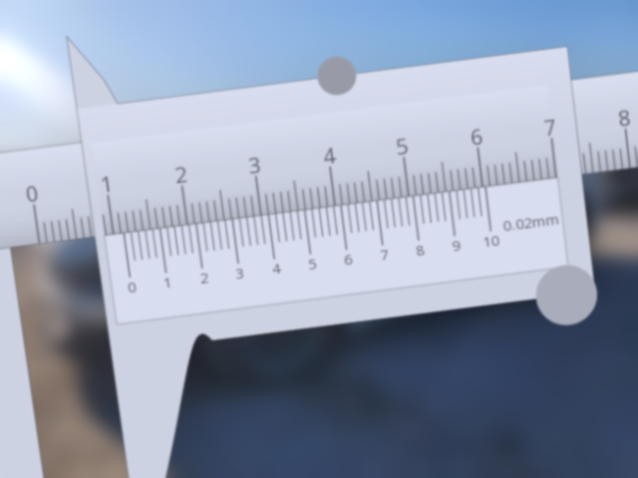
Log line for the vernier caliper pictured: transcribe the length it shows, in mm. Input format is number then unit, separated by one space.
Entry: 11.4 mm
